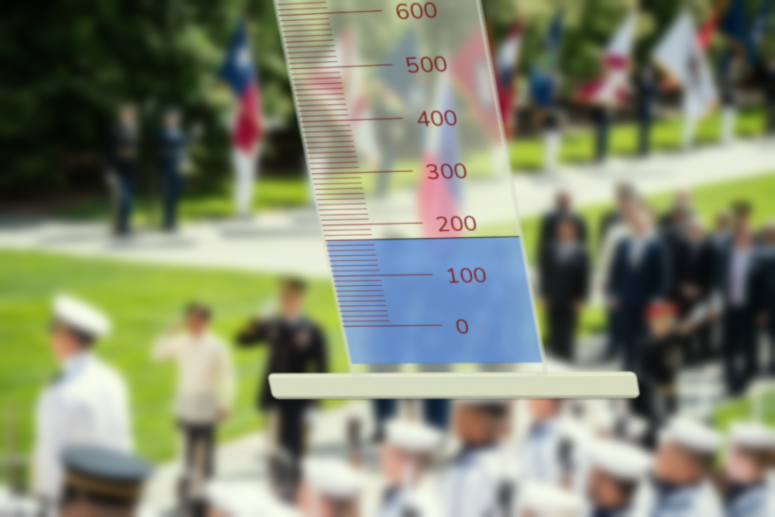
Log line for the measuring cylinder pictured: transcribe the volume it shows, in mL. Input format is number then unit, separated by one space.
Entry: 170 mL
